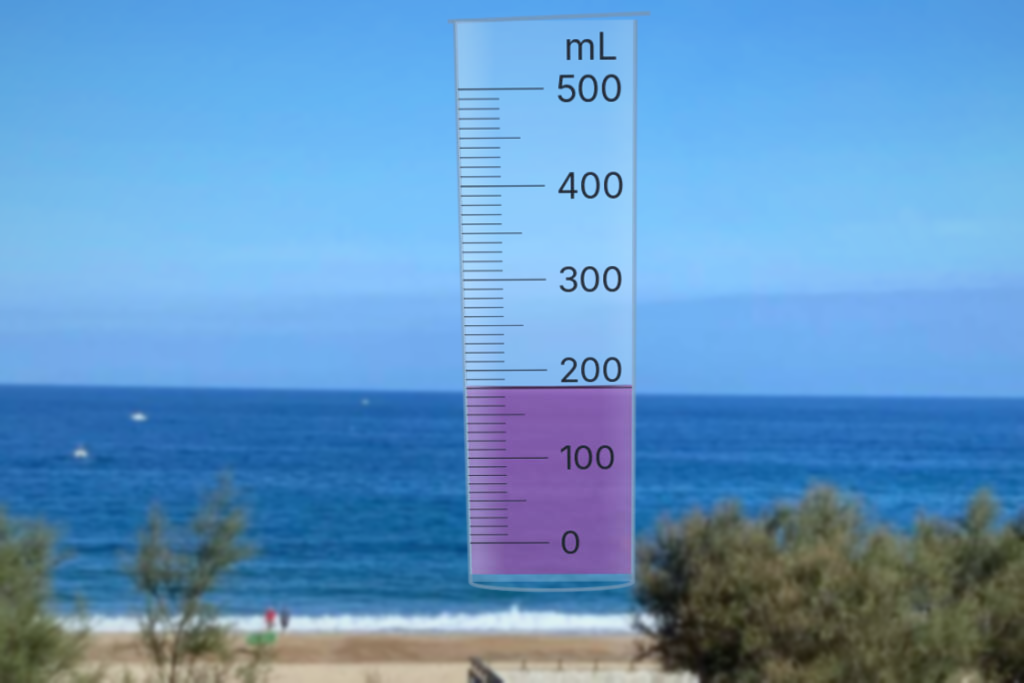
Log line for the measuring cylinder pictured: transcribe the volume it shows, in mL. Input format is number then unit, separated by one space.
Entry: 180 mL
